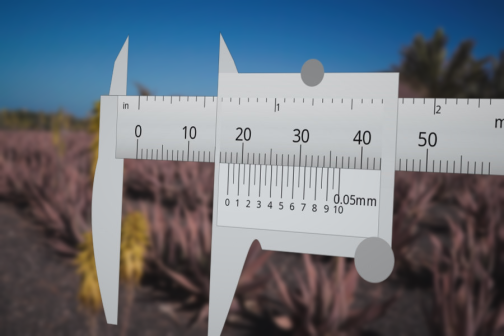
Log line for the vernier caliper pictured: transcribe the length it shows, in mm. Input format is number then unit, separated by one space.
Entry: 17.6 mm
